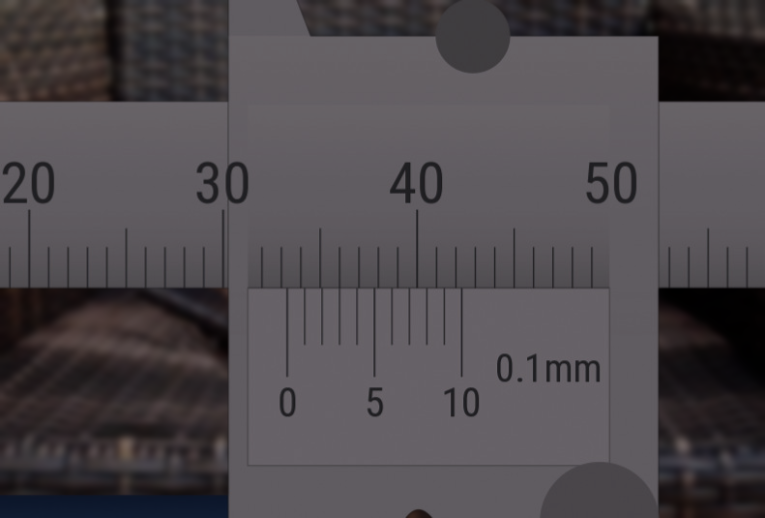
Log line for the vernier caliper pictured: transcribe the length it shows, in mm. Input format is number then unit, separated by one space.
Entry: 33.3 mm
